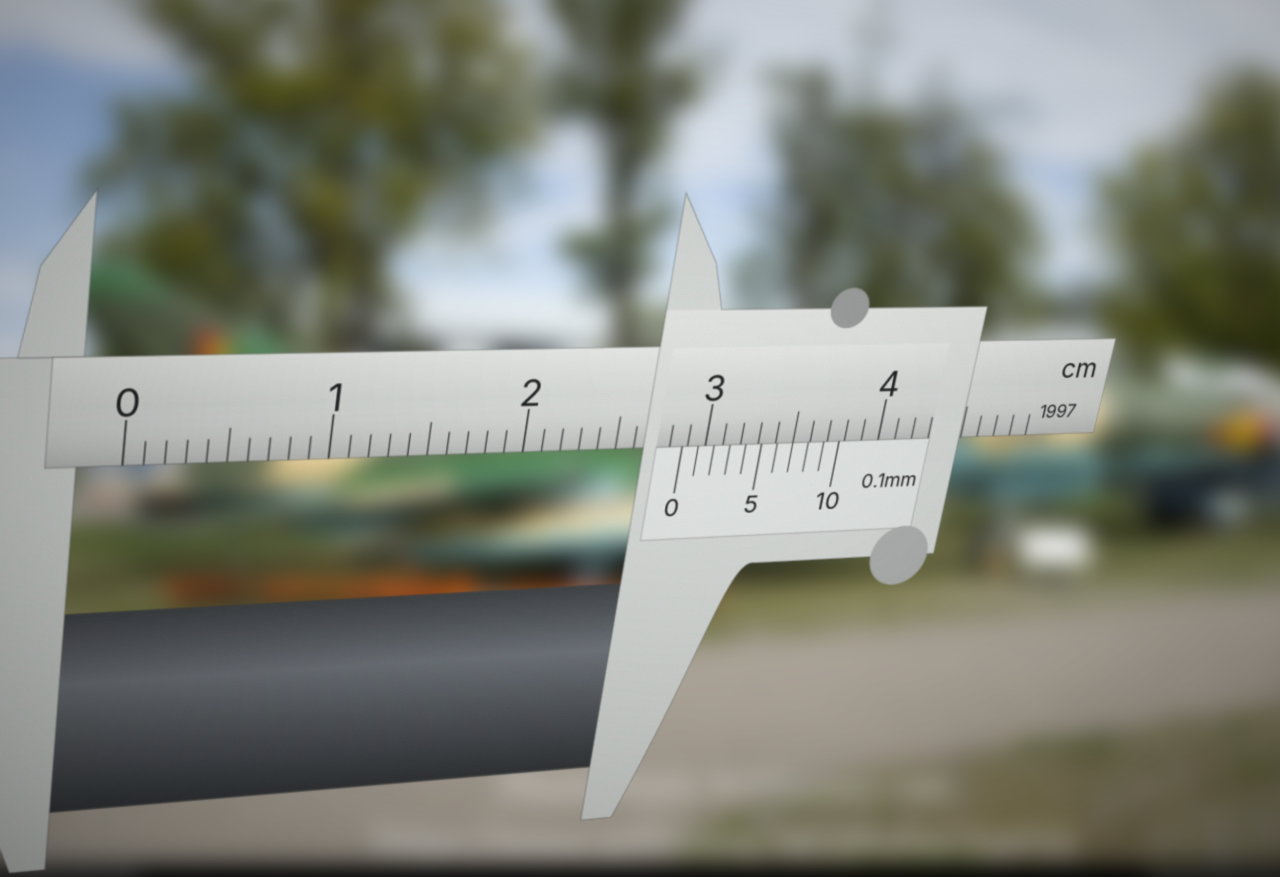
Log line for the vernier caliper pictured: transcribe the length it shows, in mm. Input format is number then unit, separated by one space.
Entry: 28.7 mm
